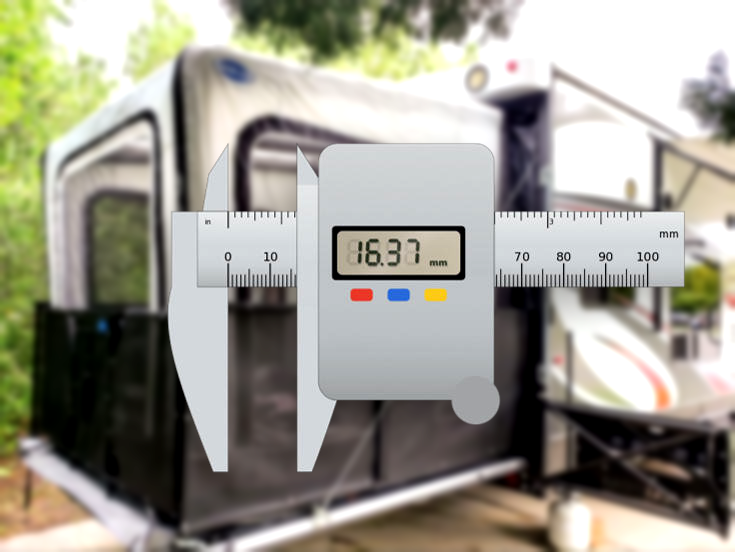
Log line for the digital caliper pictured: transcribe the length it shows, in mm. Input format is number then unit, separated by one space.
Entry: 16.37 mm
